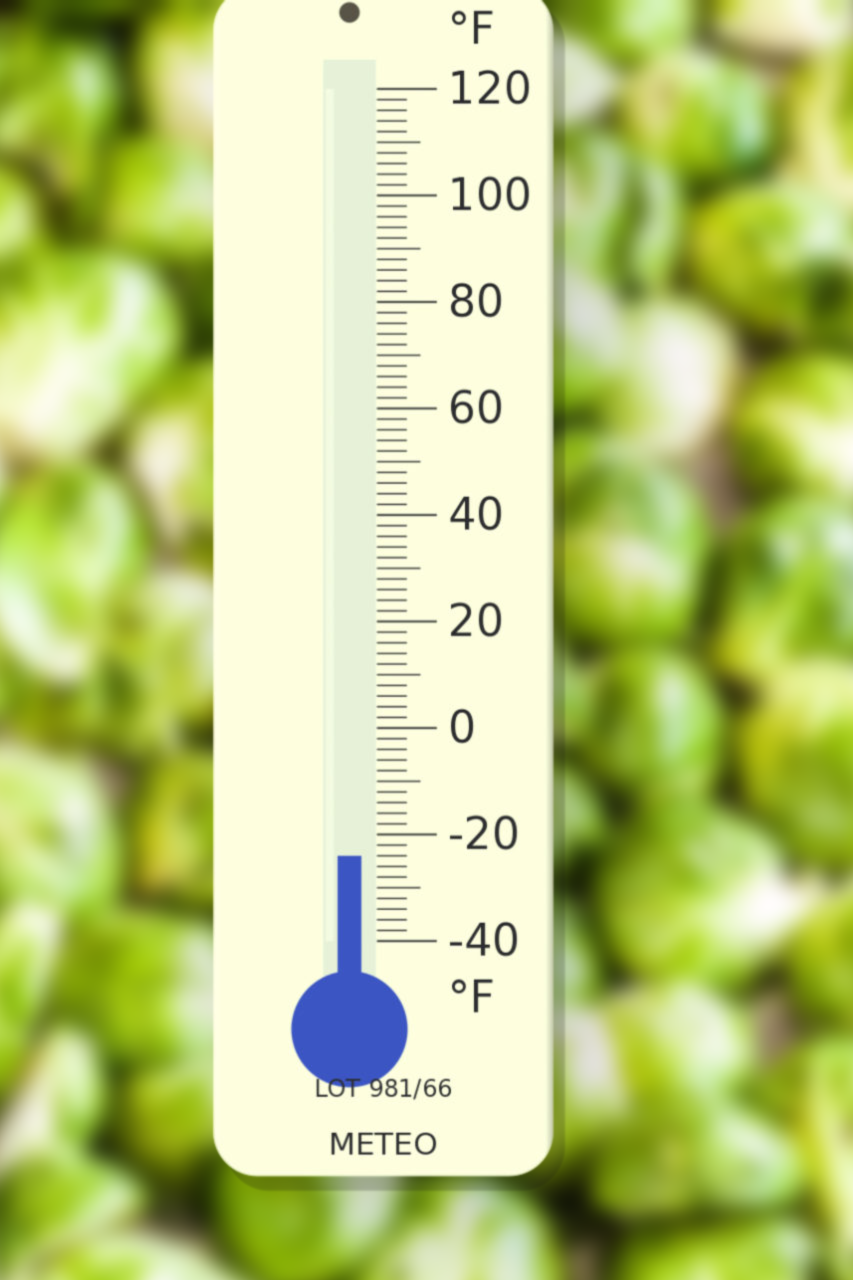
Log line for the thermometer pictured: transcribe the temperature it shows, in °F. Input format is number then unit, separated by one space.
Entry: -24 °F
